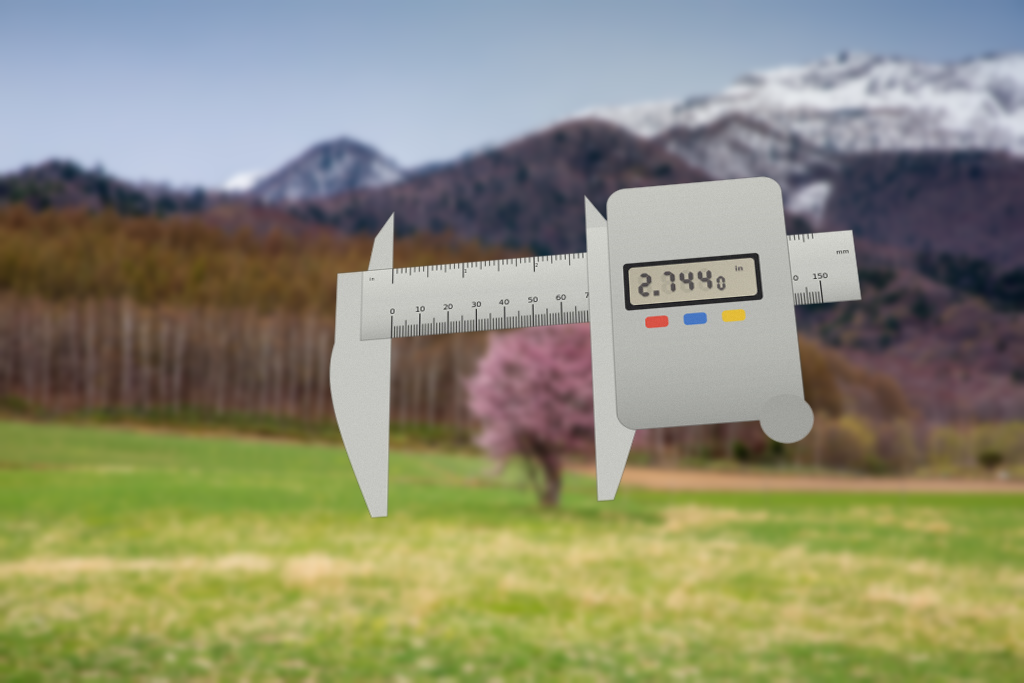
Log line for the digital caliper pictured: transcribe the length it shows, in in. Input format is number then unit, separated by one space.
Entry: 2.7440 in
